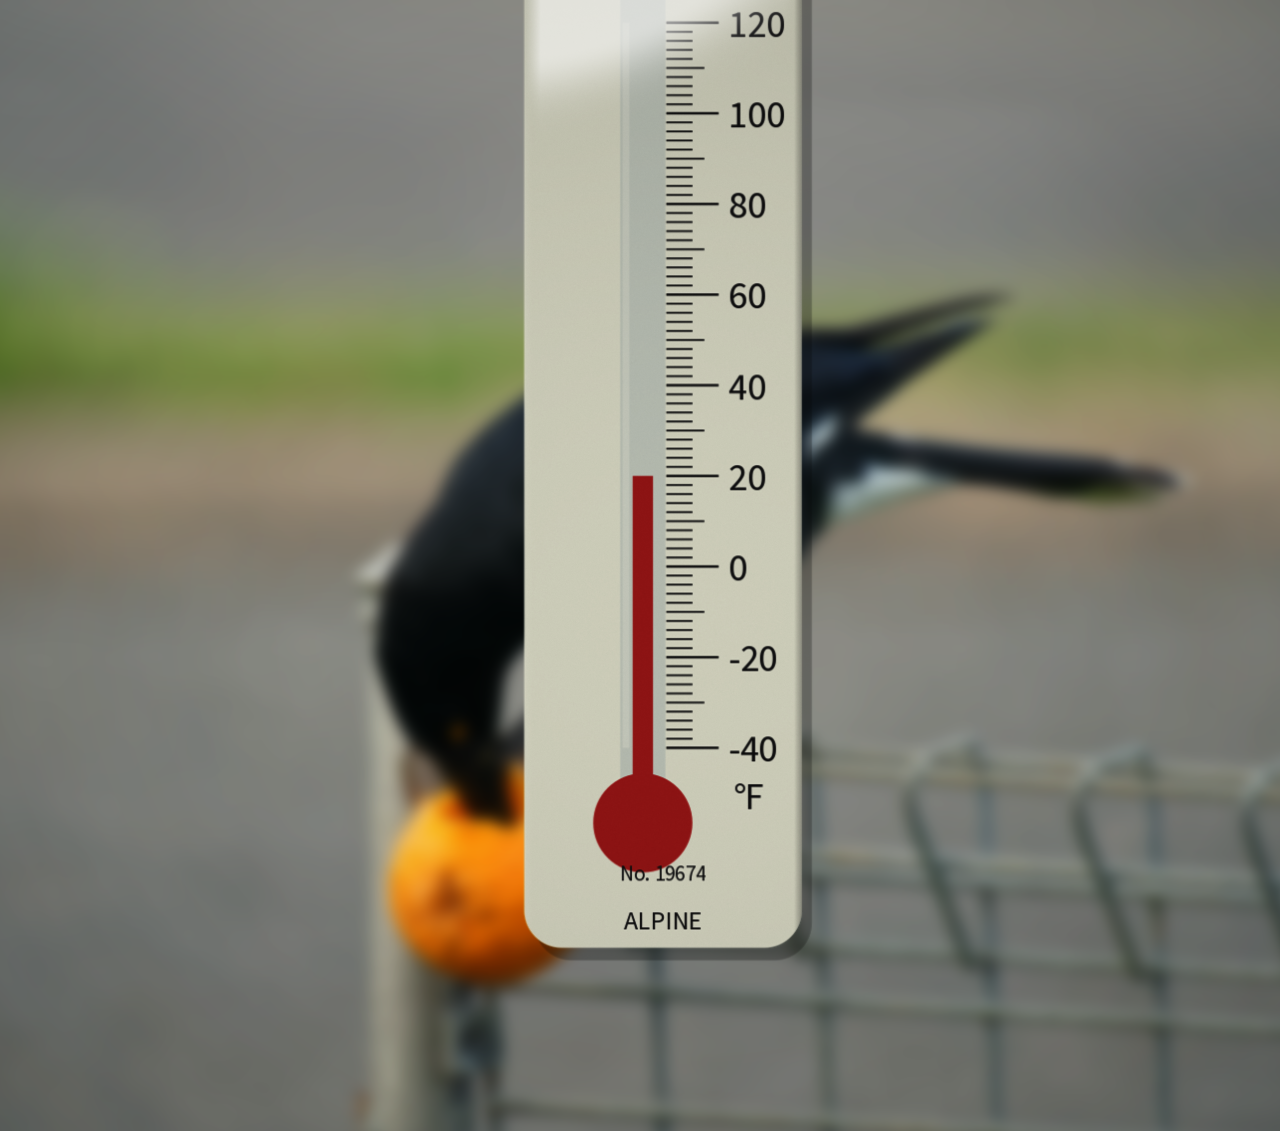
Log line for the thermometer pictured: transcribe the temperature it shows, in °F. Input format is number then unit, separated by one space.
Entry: 20 °F
